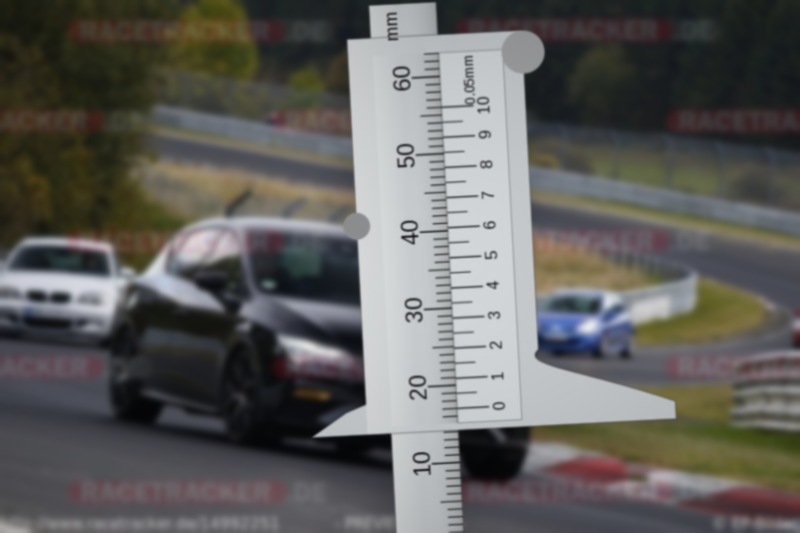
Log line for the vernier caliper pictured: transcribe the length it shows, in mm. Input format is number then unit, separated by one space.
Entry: 17.0 mm
